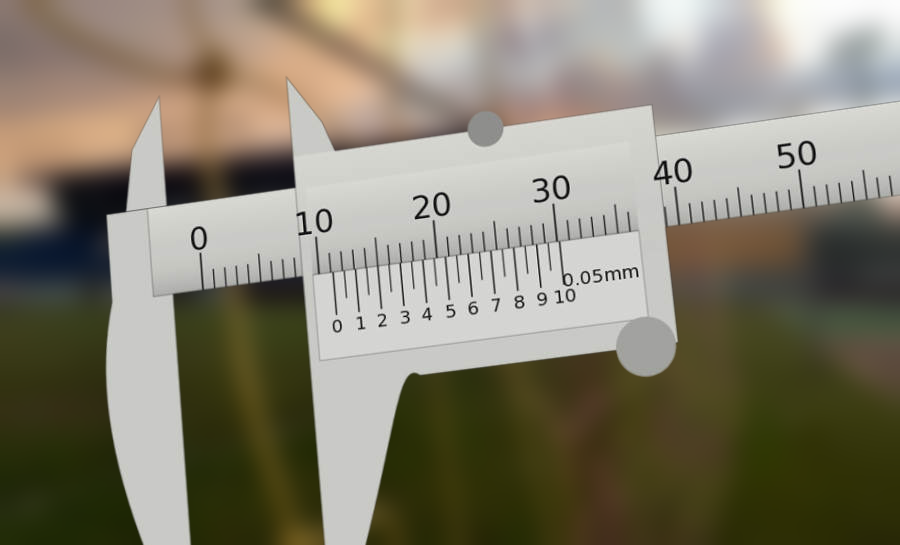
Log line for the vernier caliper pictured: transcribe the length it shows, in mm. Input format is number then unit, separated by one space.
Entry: 11.2 mm
